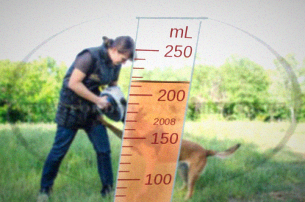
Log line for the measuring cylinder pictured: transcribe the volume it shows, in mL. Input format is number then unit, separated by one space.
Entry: 215 mL
